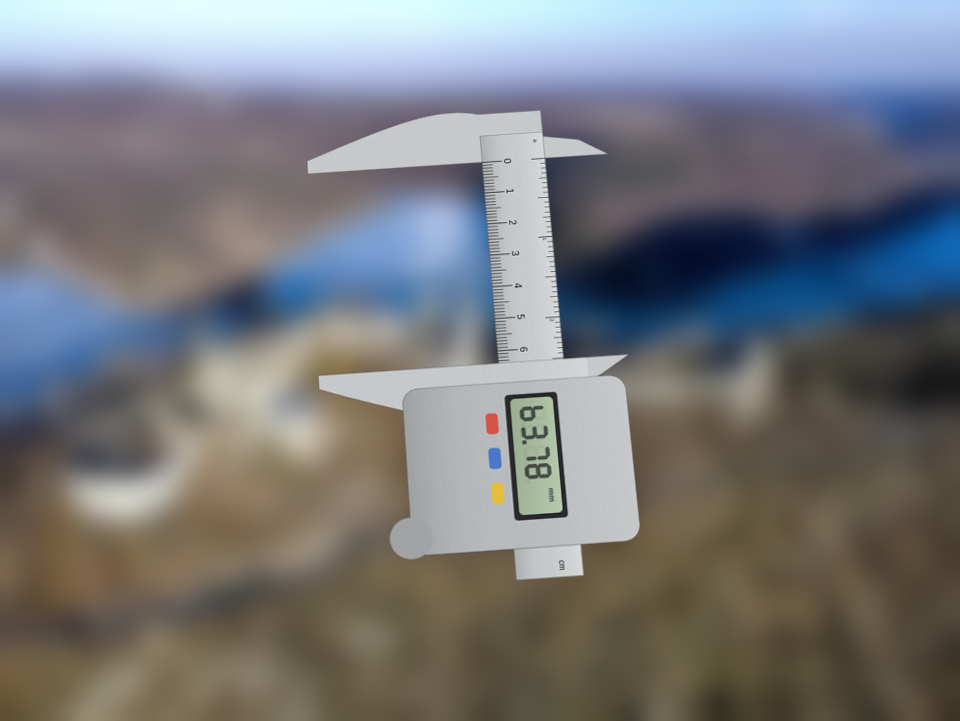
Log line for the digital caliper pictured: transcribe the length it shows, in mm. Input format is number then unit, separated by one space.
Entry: 63.78 mm
